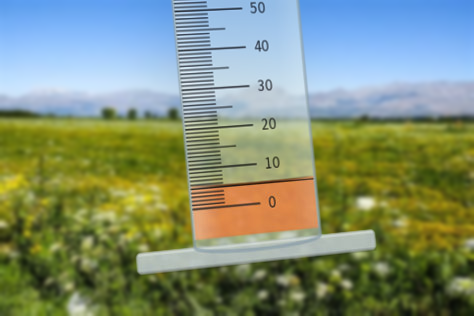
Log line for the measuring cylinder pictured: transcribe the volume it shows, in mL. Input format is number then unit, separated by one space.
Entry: 5 mL
